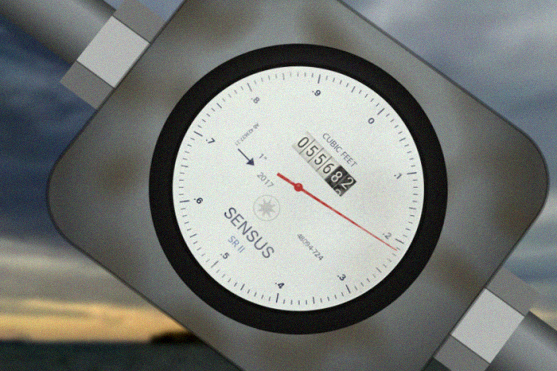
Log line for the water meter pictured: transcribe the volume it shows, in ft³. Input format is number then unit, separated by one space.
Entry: 55682.21 ft³
